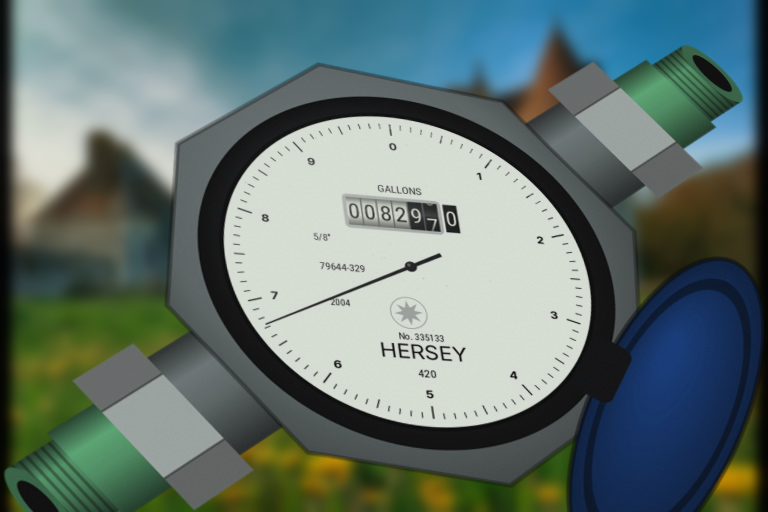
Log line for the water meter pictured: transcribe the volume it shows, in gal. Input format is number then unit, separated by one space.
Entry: 82966.7 gal
